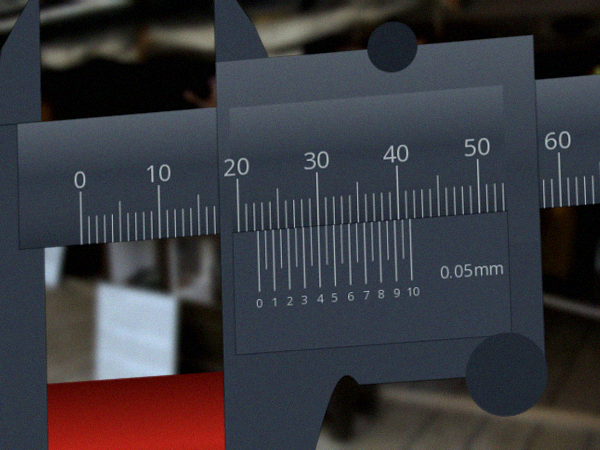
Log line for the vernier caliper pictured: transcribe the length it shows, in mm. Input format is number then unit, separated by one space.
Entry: 22.4 mm
